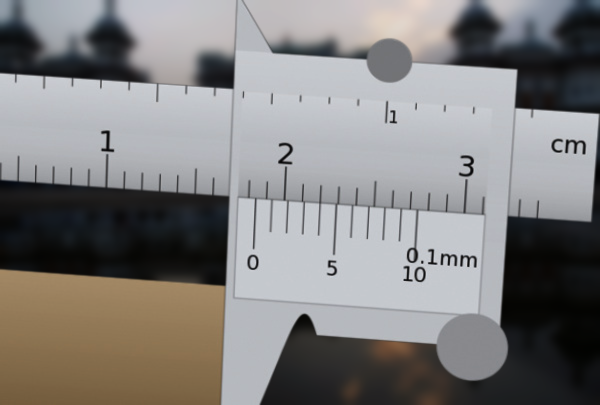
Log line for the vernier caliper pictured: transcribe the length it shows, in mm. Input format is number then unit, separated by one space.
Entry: 18.4 mm
